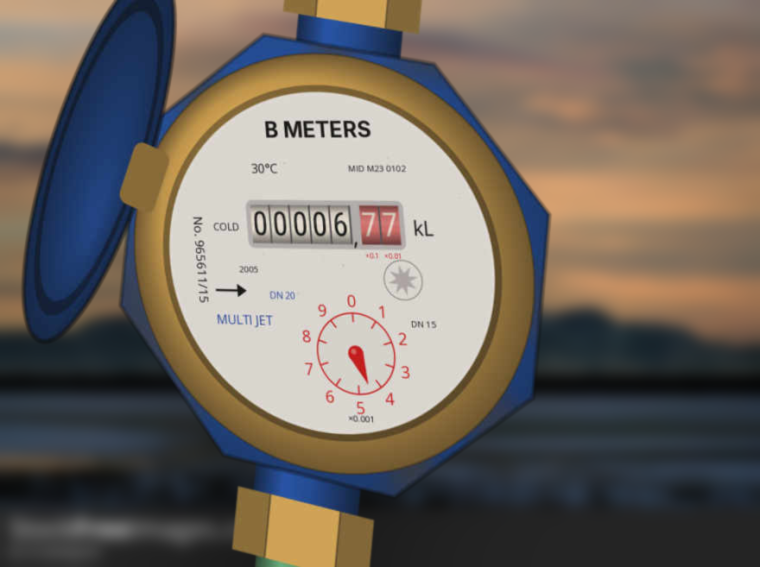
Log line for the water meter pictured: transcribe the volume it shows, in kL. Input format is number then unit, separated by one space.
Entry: 6.774 kL
